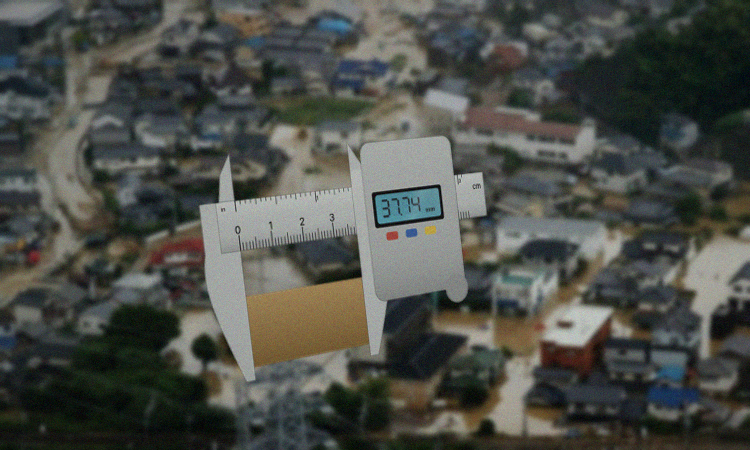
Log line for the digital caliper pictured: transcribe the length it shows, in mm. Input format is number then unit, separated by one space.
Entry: 37.74 mm
